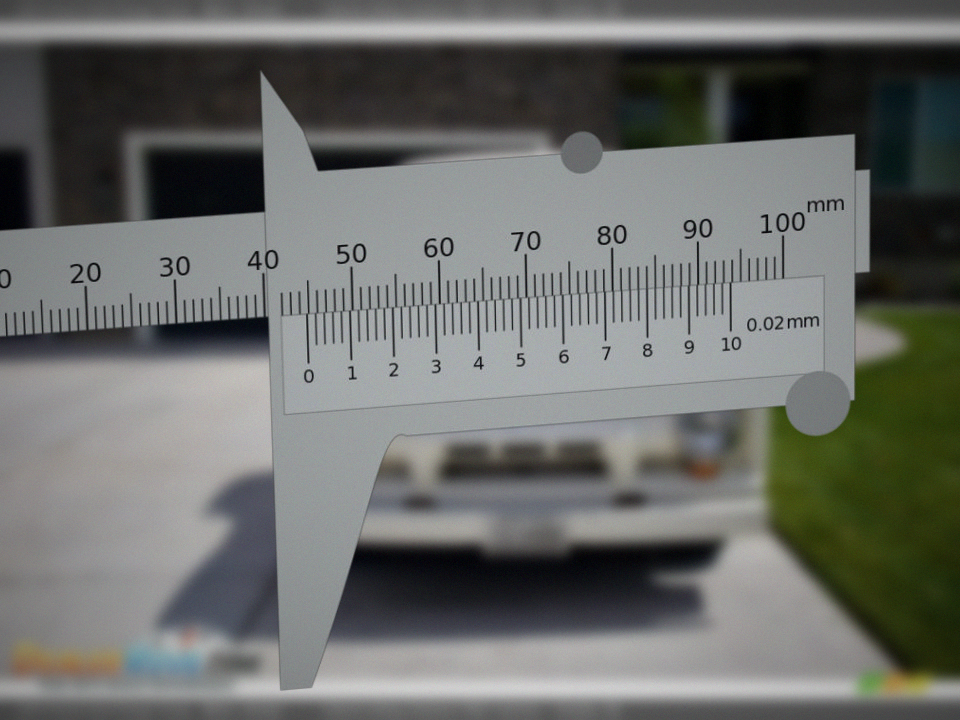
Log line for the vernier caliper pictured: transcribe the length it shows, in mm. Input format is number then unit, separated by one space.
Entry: 44.8 mm
